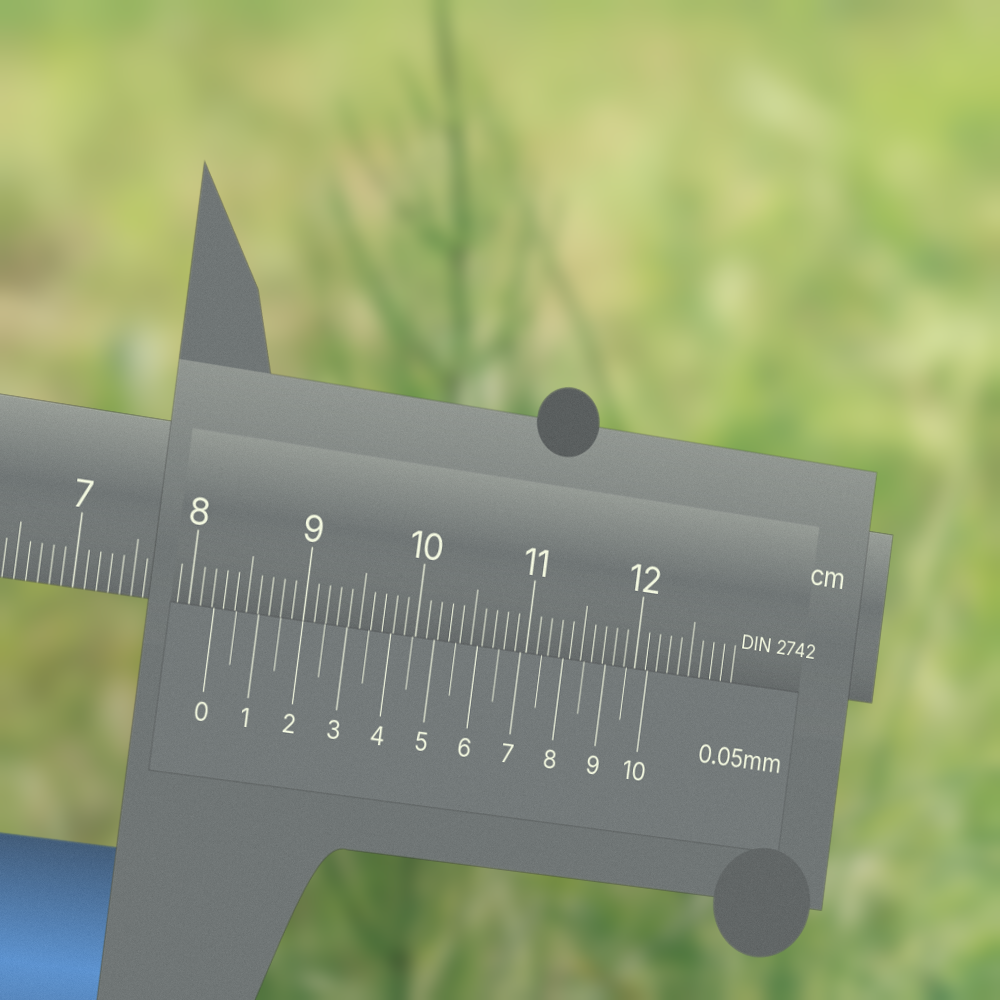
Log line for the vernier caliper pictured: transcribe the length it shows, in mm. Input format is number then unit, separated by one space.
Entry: 82.2 mm
